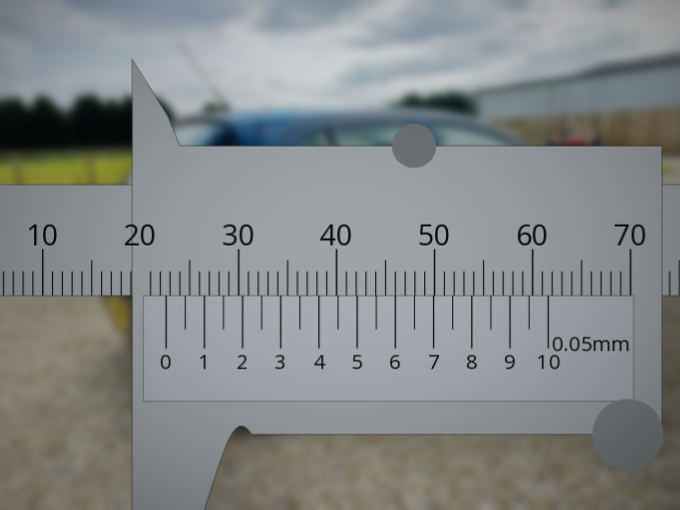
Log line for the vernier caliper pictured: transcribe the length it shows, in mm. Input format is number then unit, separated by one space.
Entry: 22.6 mm
